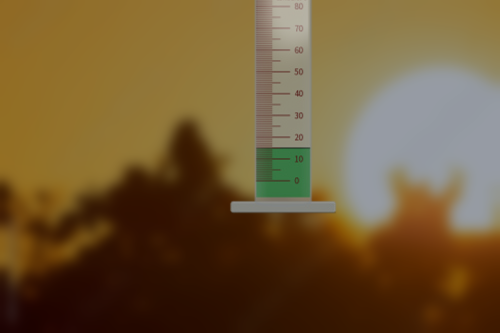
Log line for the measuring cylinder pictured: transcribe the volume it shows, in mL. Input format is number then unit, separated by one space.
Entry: 15 mL
